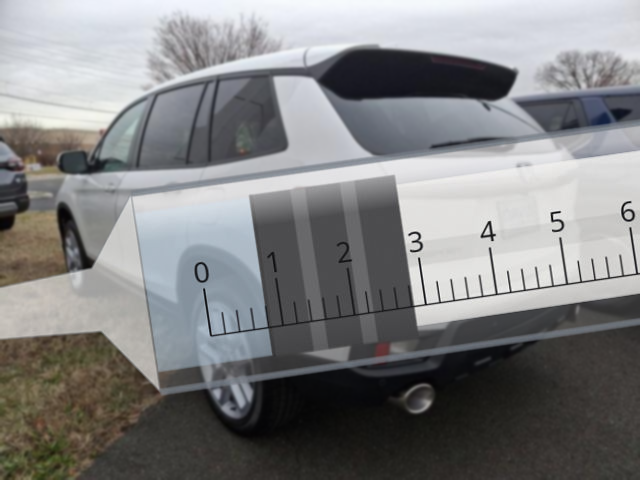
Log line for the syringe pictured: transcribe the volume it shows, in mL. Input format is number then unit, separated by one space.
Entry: 0.8 mL
